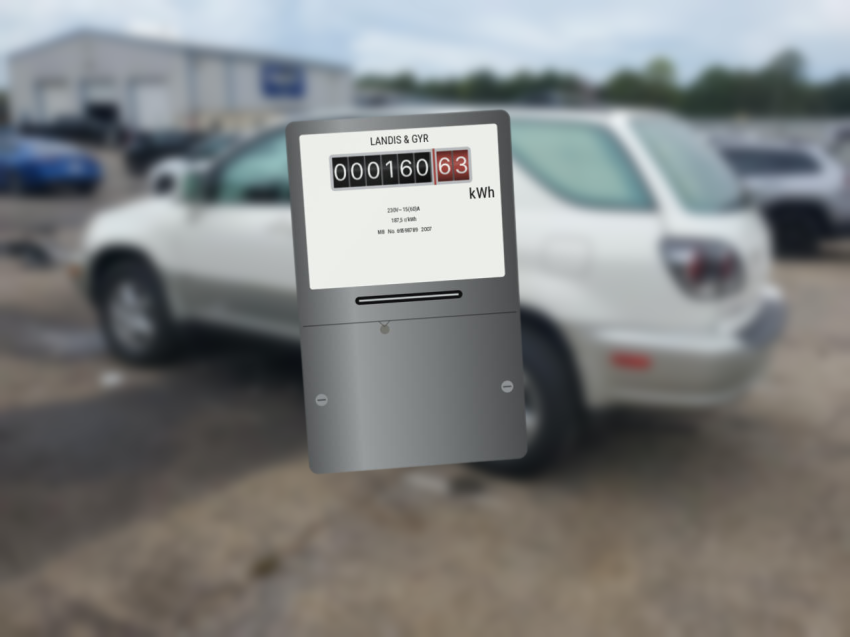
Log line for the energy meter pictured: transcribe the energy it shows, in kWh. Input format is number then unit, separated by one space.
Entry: 160.63 kWh
